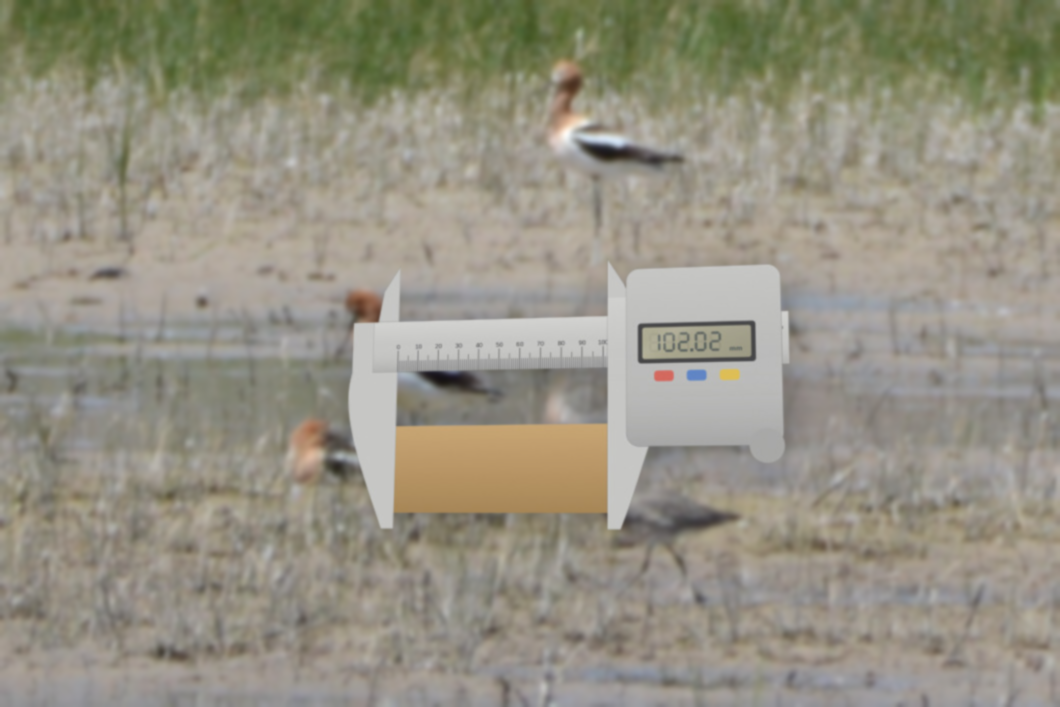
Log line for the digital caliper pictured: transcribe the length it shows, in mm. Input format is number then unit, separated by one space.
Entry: 102.02 mm
